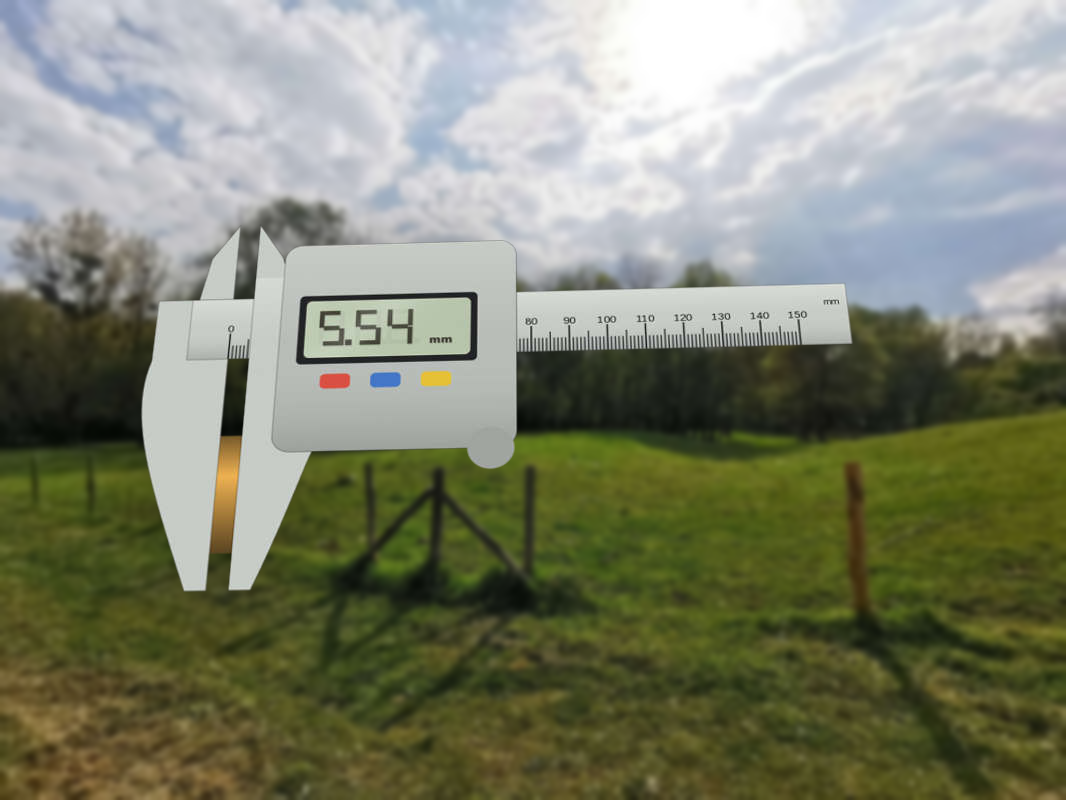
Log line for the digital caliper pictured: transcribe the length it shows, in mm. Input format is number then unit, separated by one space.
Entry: 5.54 mm
